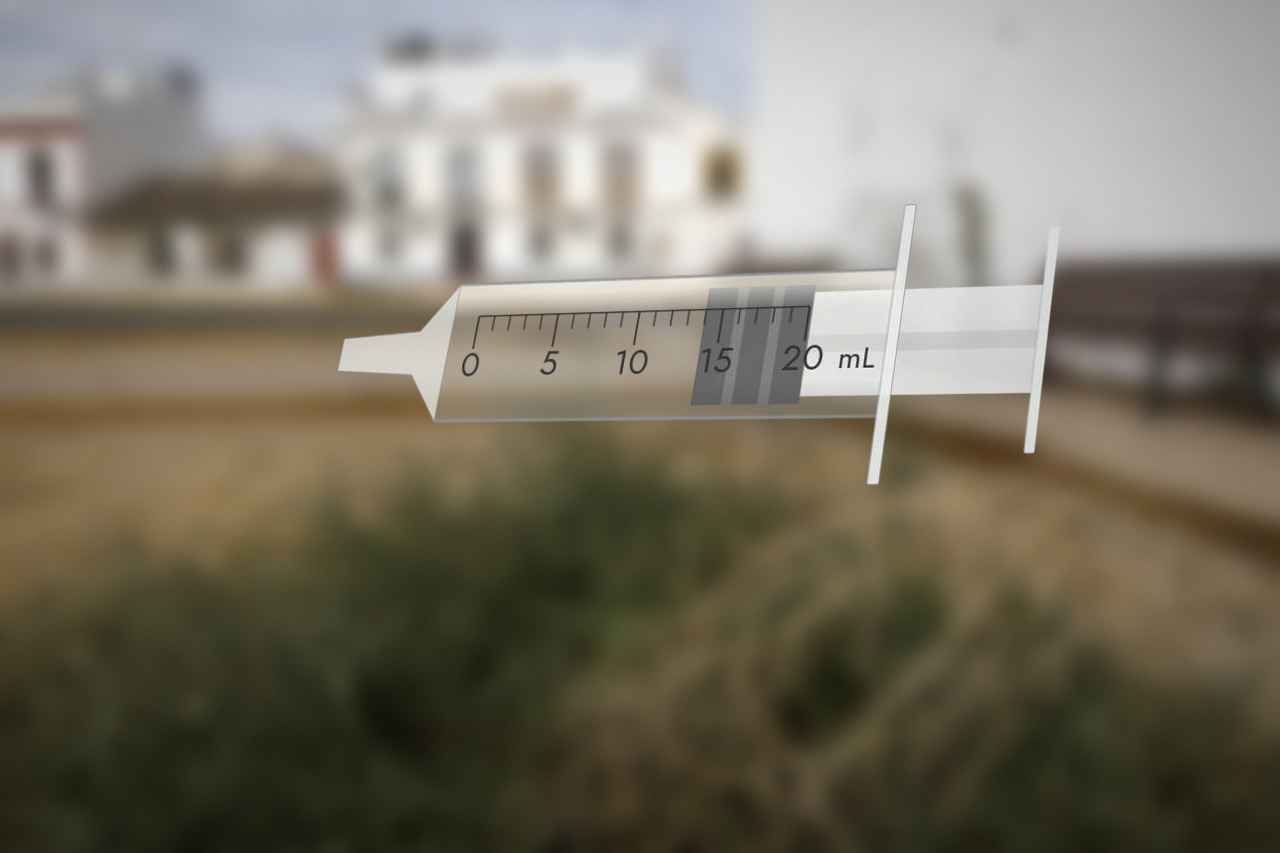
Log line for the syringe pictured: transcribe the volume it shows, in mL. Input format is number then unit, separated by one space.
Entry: 14 mL
